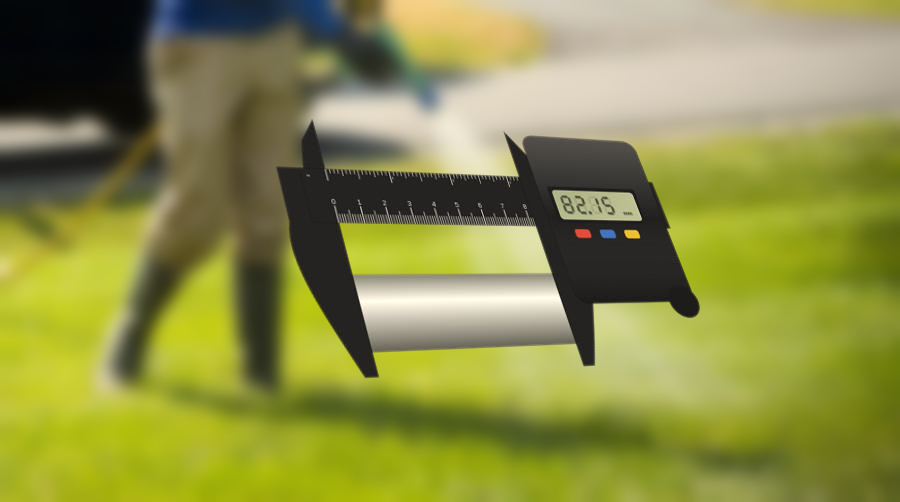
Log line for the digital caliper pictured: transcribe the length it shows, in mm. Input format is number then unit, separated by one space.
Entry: 82.15 mm
